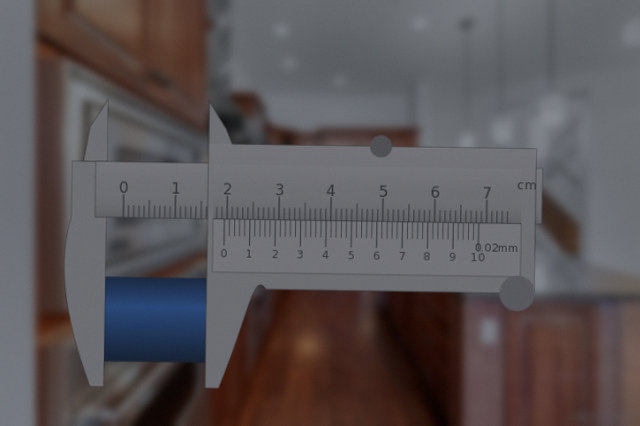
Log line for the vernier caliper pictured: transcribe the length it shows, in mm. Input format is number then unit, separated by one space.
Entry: 19.5 mm
